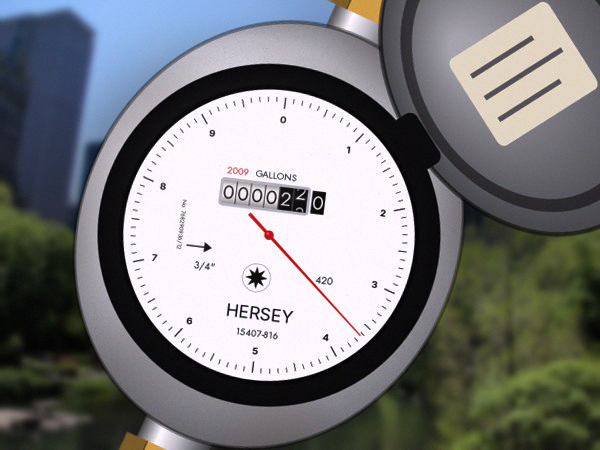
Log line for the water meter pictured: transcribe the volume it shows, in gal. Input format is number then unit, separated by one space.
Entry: 223.6 gal
